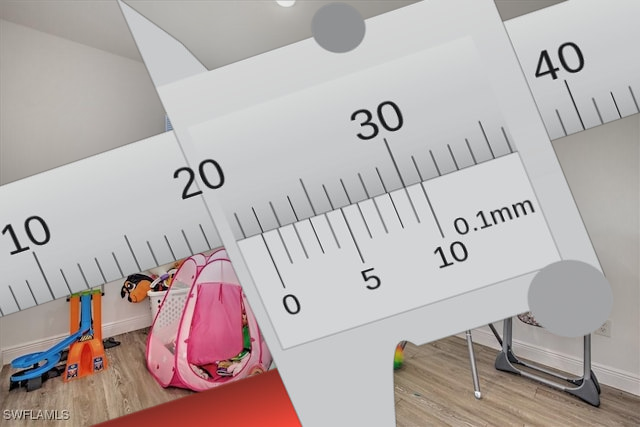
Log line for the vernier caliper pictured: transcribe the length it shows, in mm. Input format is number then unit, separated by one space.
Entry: 21.9 mm
